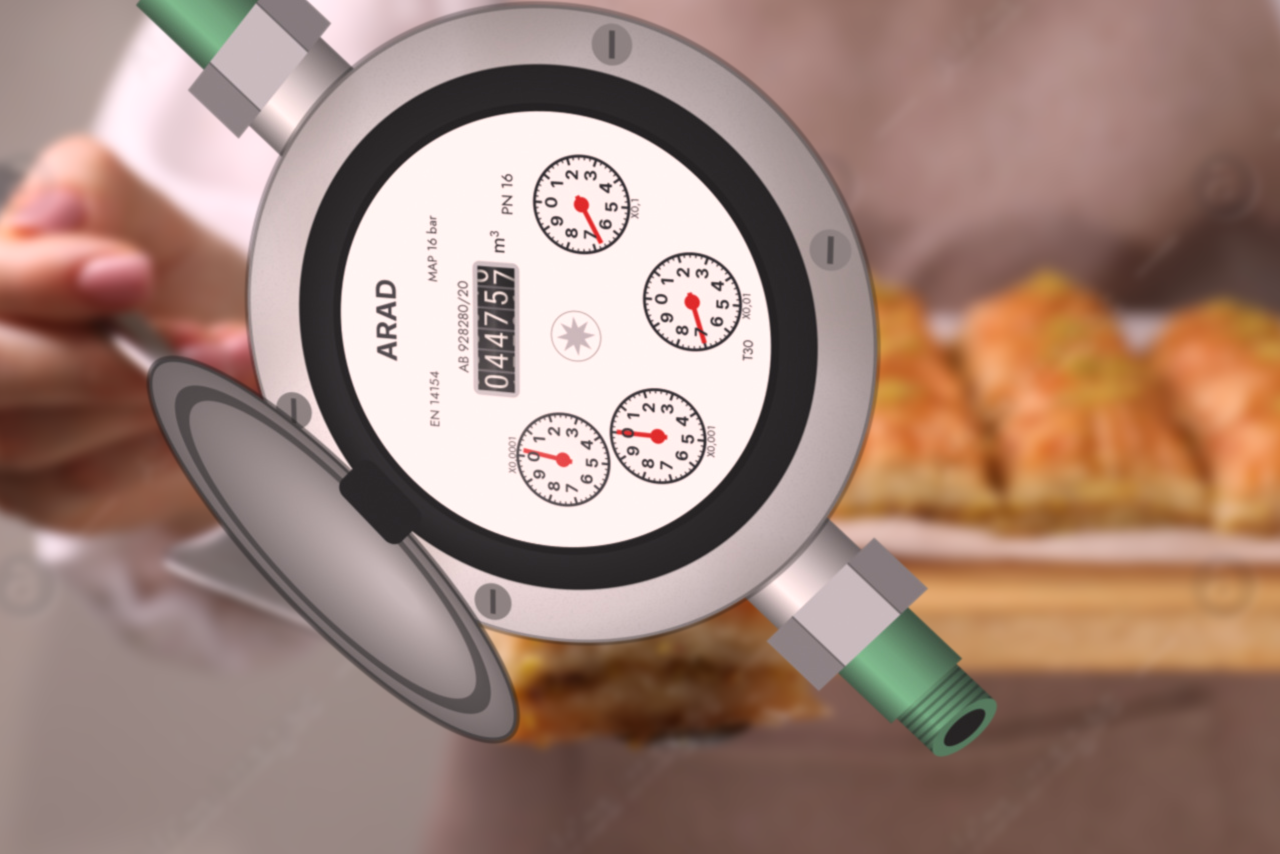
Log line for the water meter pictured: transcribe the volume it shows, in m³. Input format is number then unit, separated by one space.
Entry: 44756.6700 m³
